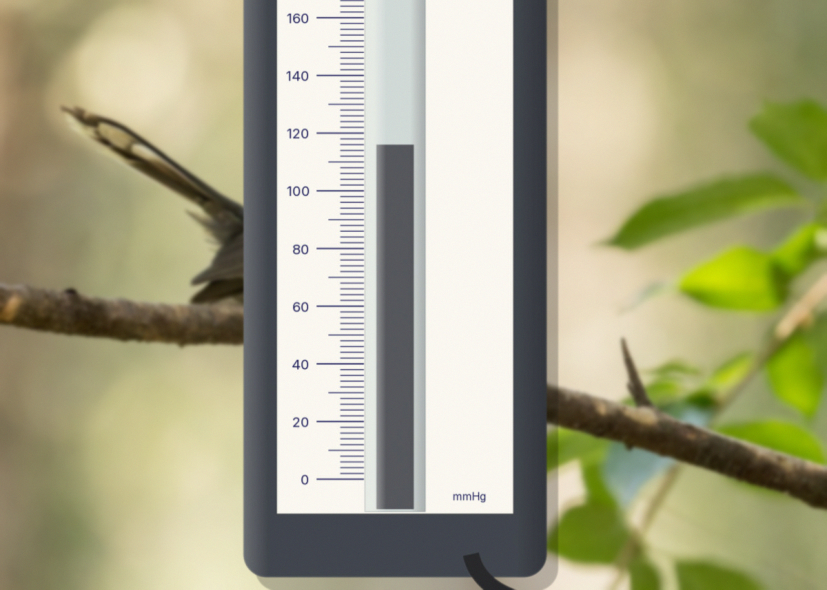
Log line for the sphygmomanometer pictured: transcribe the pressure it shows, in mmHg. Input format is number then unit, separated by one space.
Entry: 116 mmHg
